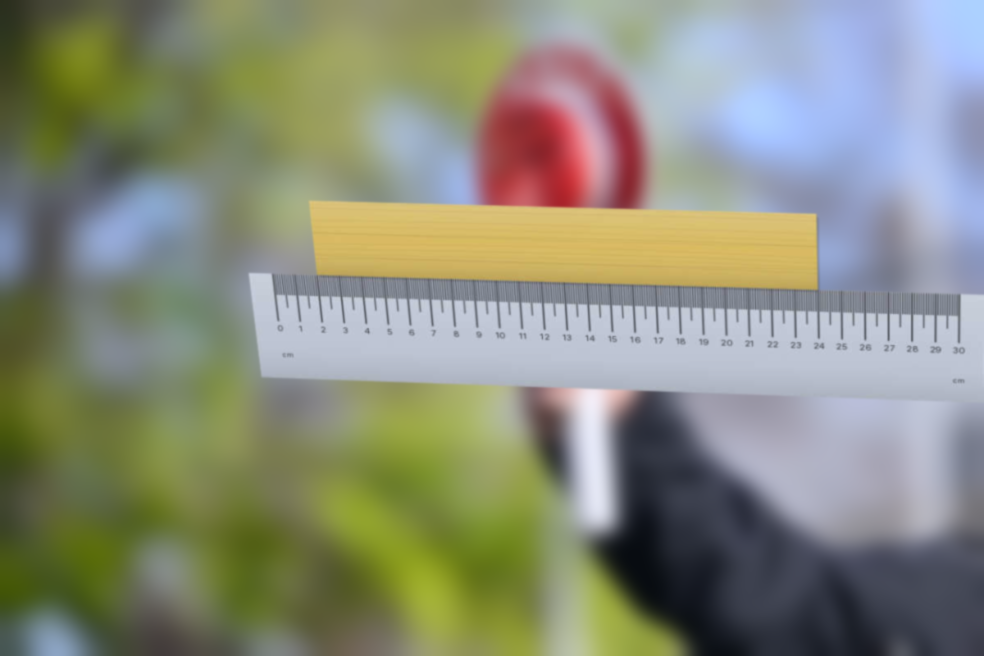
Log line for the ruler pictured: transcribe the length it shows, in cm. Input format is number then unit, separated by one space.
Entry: 22 cm
